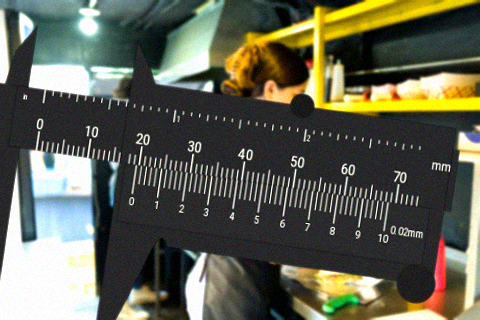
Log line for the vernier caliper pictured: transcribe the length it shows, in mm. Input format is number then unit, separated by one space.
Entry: 19.5 mm
